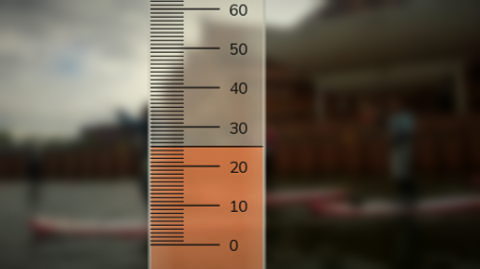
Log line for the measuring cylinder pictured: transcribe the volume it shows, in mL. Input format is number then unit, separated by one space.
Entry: 25 mL
